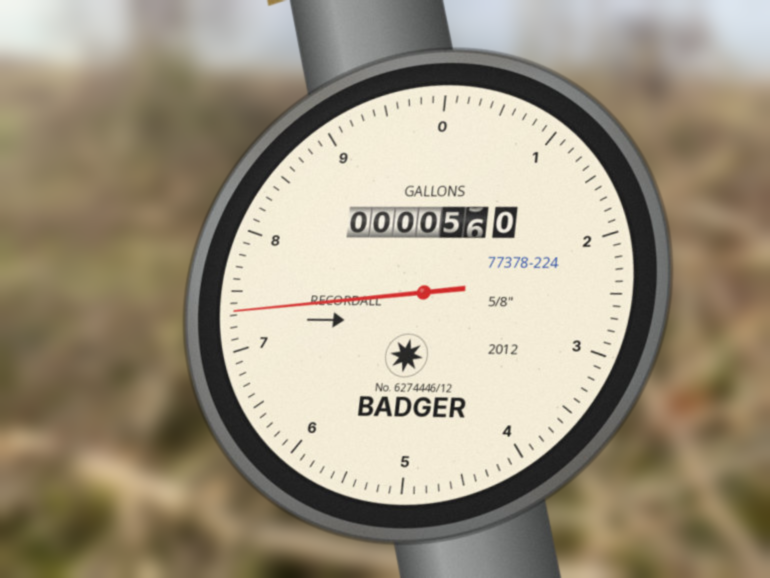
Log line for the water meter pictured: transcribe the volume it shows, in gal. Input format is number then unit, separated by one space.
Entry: 557.3 gal
